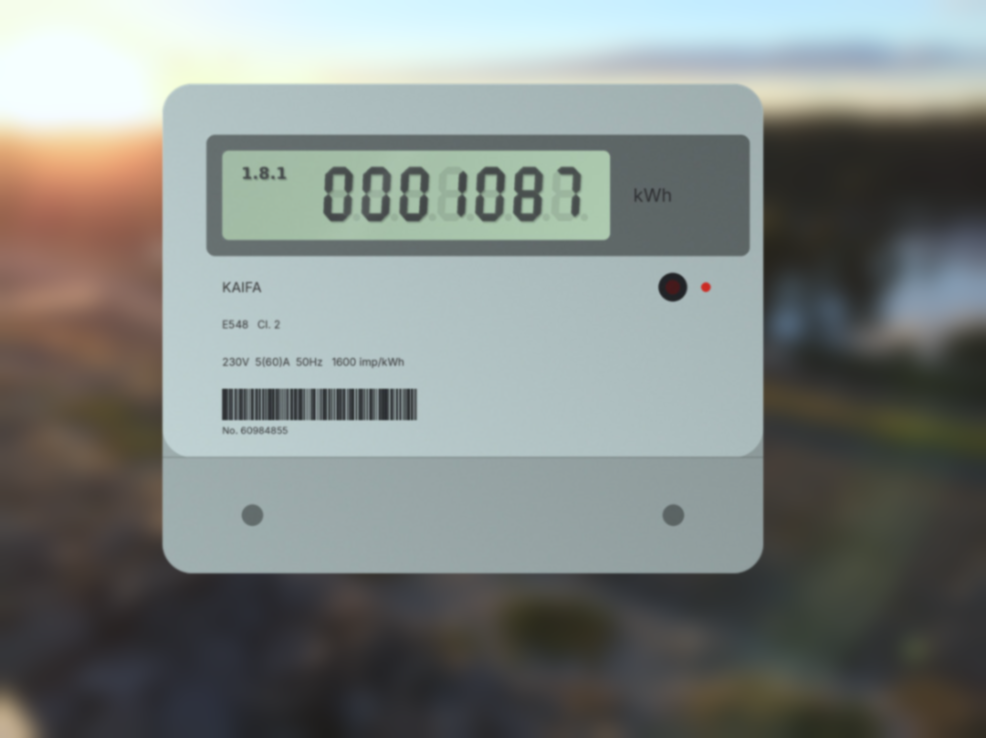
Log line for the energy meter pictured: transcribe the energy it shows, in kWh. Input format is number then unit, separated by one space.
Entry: 1087 kWh
